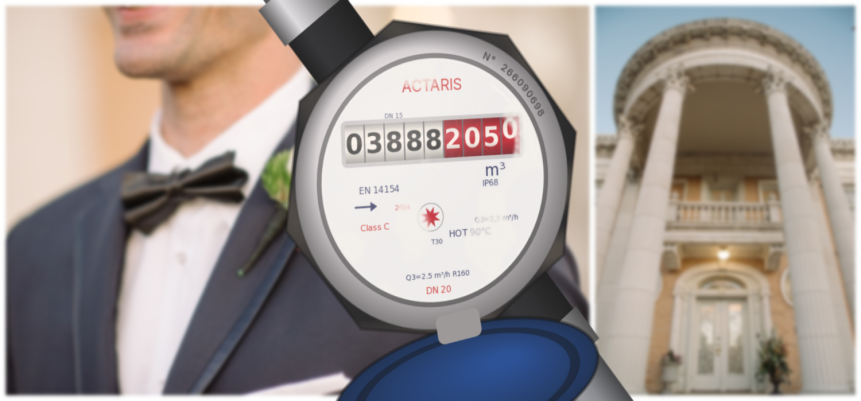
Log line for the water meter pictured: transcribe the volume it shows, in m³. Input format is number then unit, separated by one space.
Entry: 3888.2050 m³
